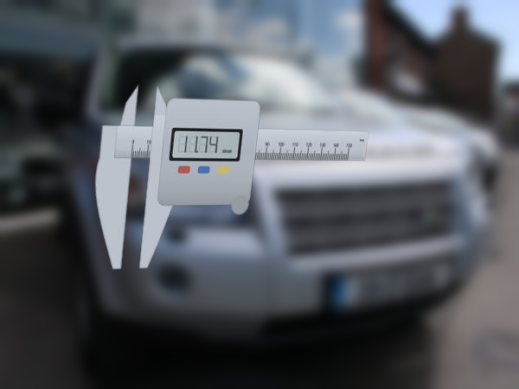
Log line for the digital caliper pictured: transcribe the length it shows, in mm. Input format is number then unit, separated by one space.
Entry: 11.74 mm
